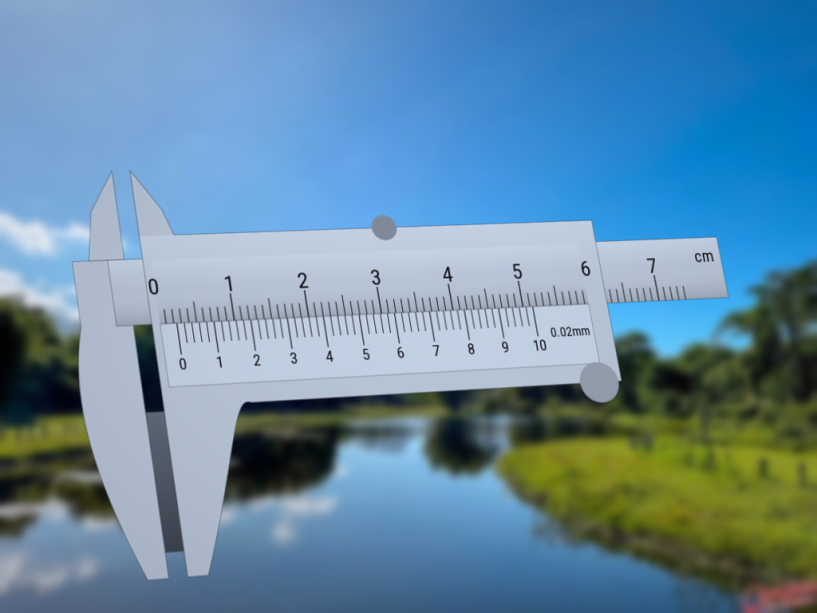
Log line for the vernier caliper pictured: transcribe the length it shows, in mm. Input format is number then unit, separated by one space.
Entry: 2.4 mm
